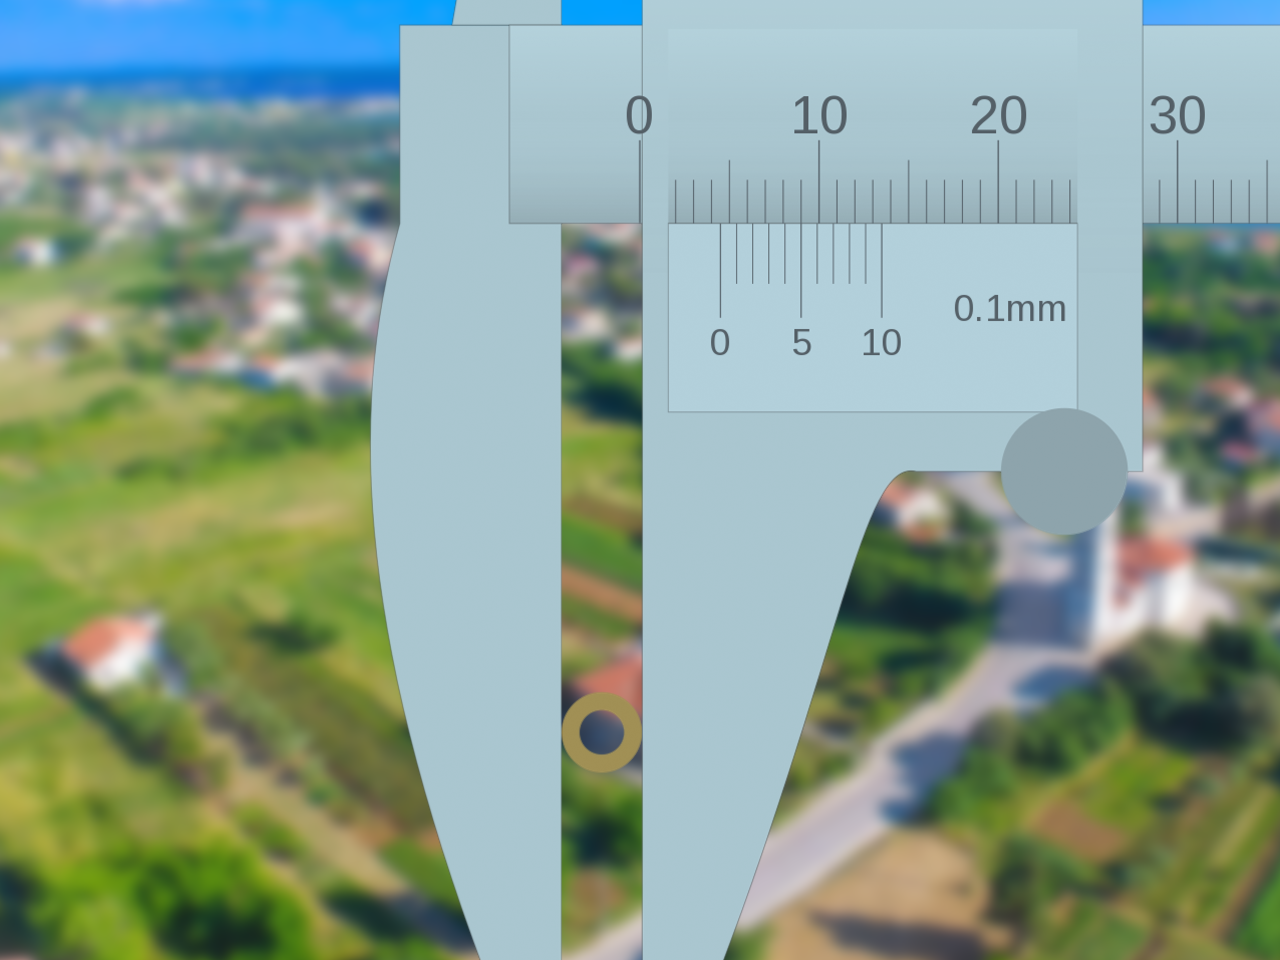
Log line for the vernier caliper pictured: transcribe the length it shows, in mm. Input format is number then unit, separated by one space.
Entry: 4.5 mm
